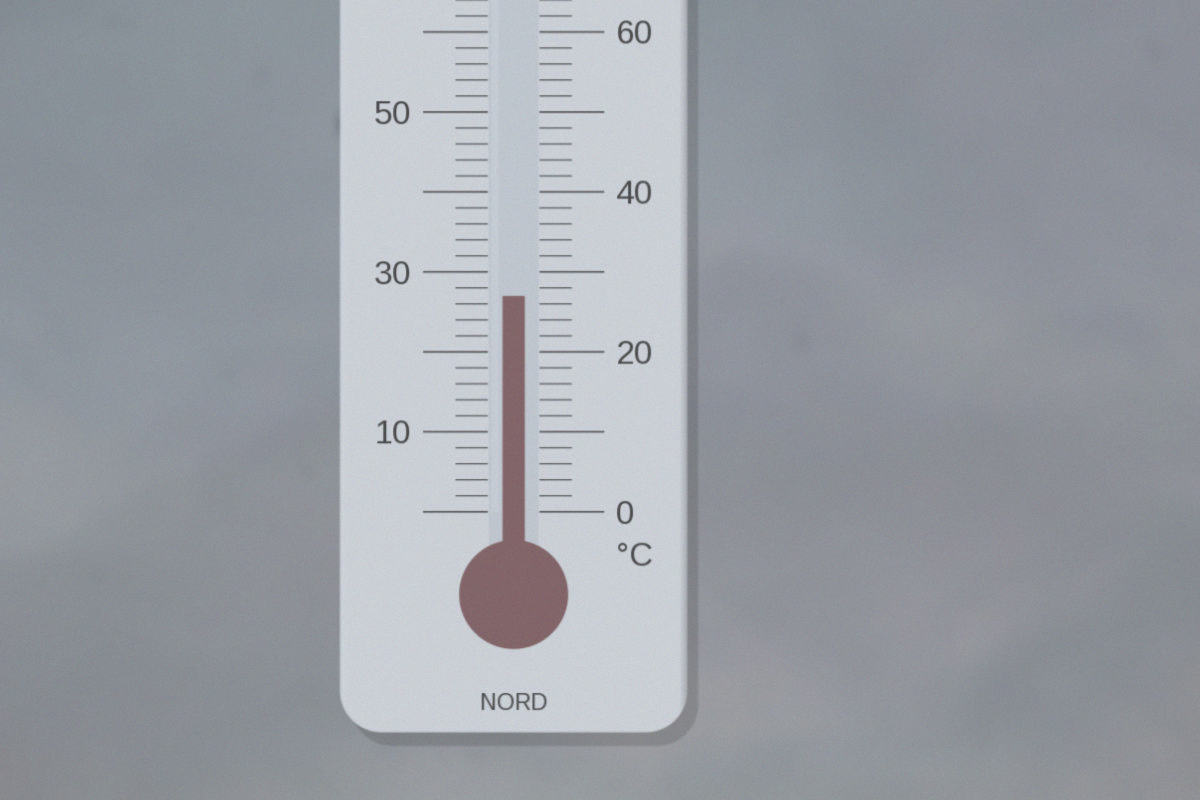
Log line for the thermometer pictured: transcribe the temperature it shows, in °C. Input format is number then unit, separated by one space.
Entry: 27 °C
